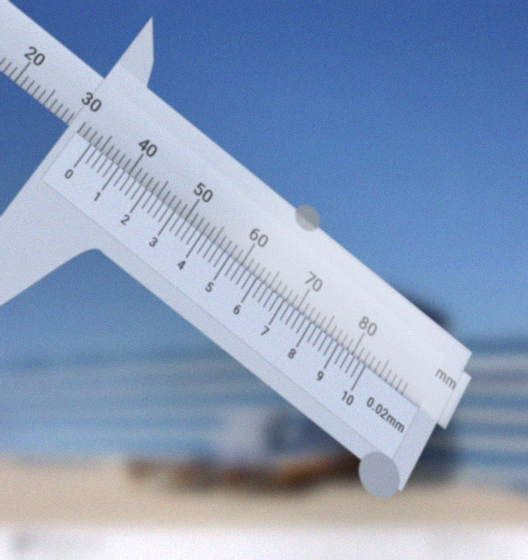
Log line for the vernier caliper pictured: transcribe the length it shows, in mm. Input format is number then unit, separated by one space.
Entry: 33.4 mm
